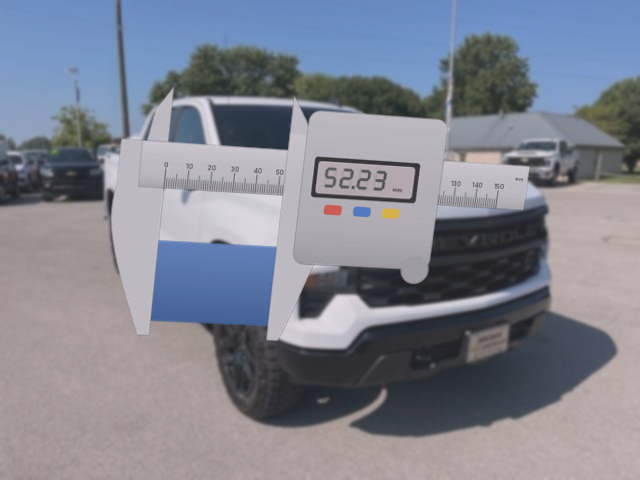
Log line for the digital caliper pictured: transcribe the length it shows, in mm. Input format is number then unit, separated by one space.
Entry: 52.23 mm
